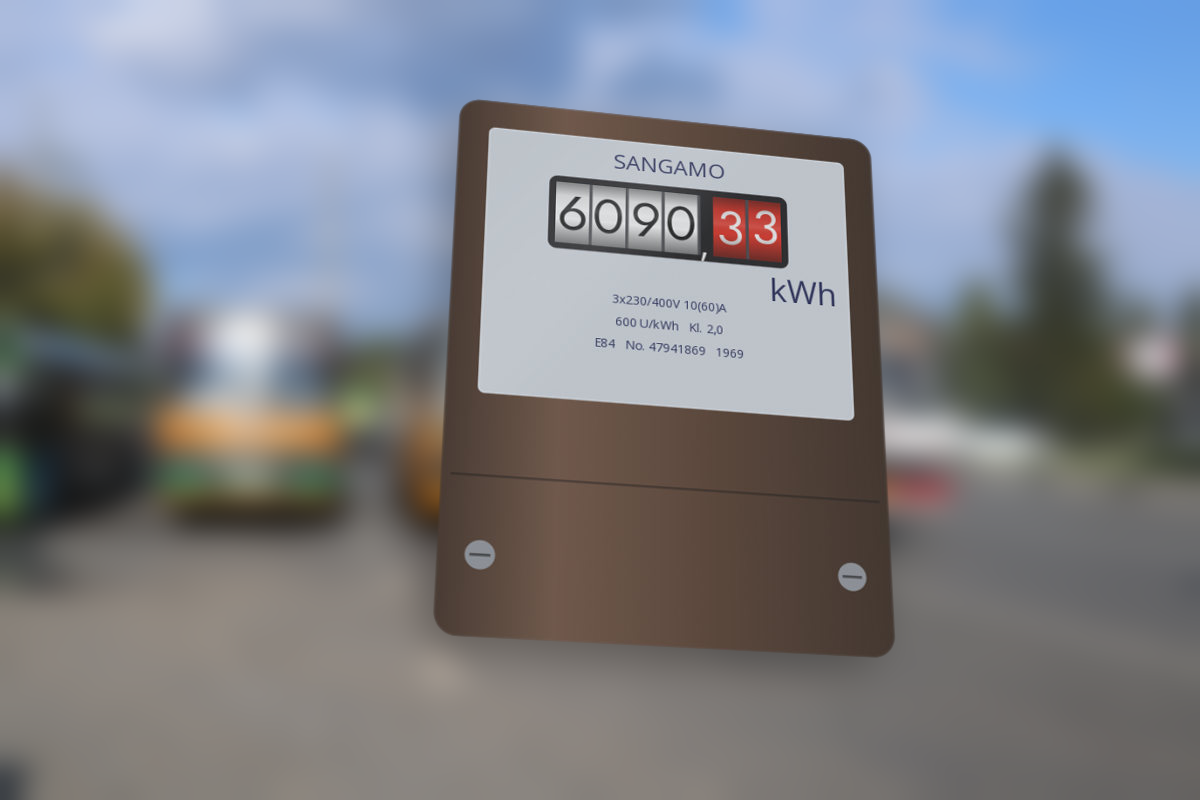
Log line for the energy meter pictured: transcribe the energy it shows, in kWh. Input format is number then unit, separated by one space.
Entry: 6090.33 kWh
